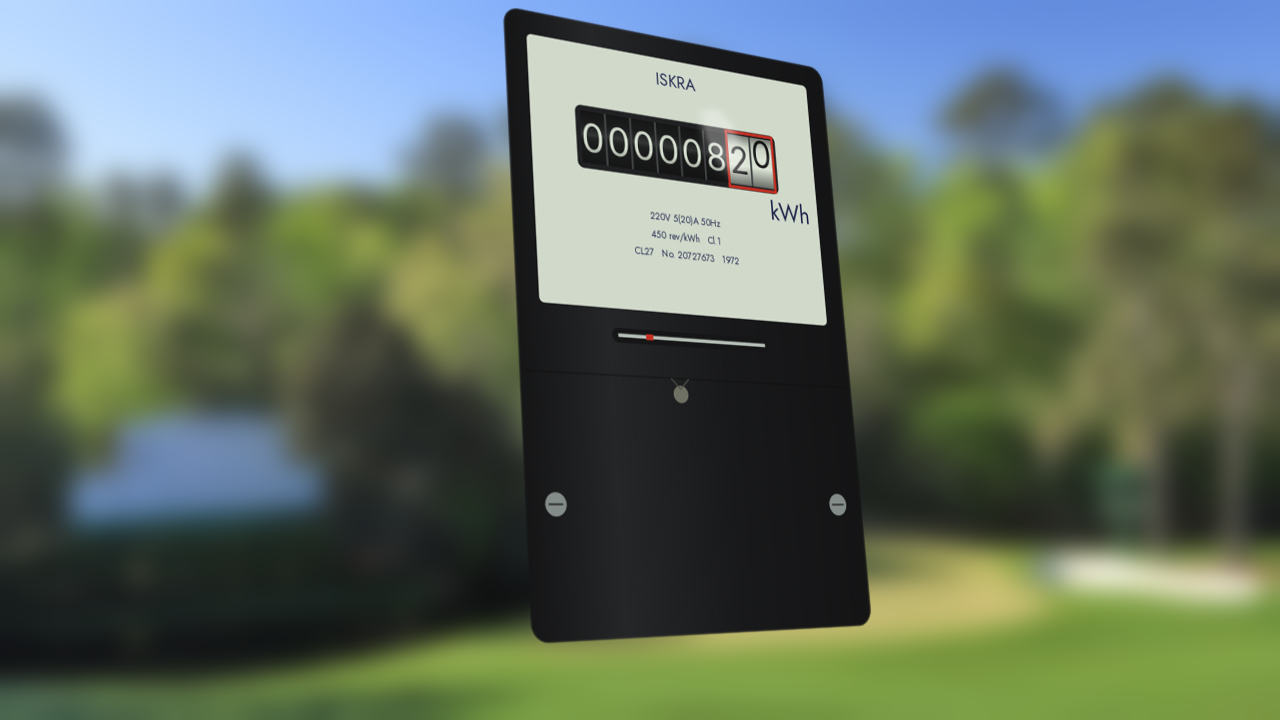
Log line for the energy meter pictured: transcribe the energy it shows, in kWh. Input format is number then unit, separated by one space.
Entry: 8.20 kWh
